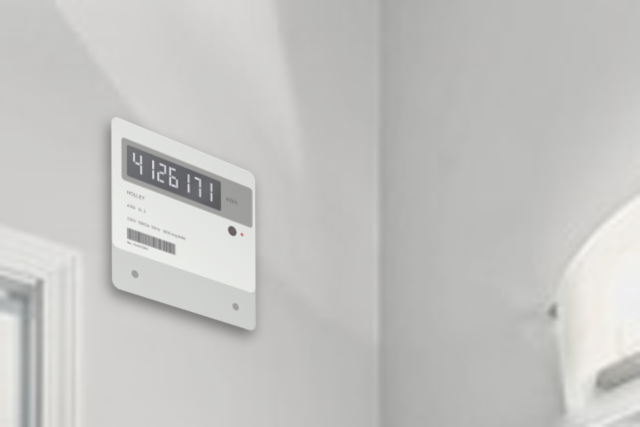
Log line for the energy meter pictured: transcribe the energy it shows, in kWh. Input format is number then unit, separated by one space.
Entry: 4126171 kWh
